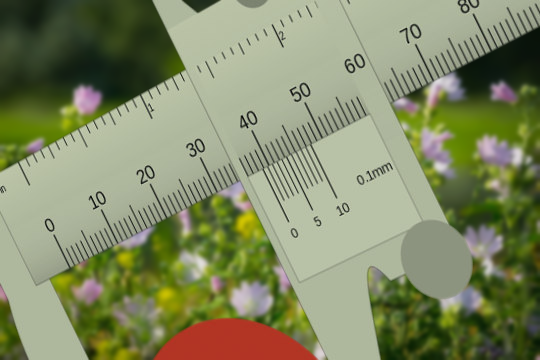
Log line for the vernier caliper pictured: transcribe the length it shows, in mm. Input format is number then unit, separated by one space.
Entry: 38.8 mm
